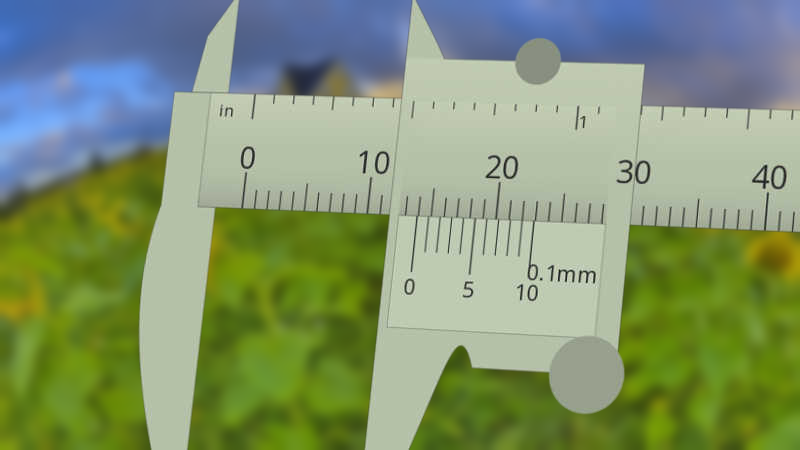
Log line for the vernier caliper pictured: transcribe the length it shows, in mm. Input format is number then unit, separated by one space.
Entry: 13.9 mm
